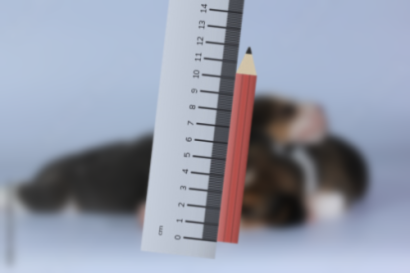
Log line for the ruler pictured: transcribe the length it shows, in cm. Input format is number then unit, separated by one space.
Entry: 12 cm
